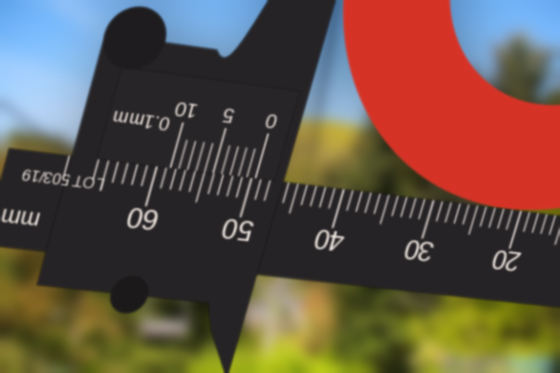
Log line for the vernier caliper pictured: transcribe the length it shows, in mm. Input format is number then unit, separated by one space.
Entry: 49.6 mm
